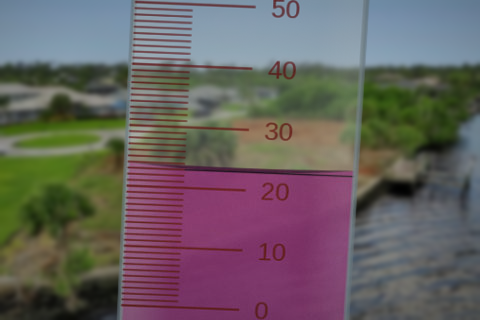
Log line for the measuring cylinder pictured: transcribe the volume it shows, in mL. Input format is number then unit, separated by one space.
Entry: 23 mL
